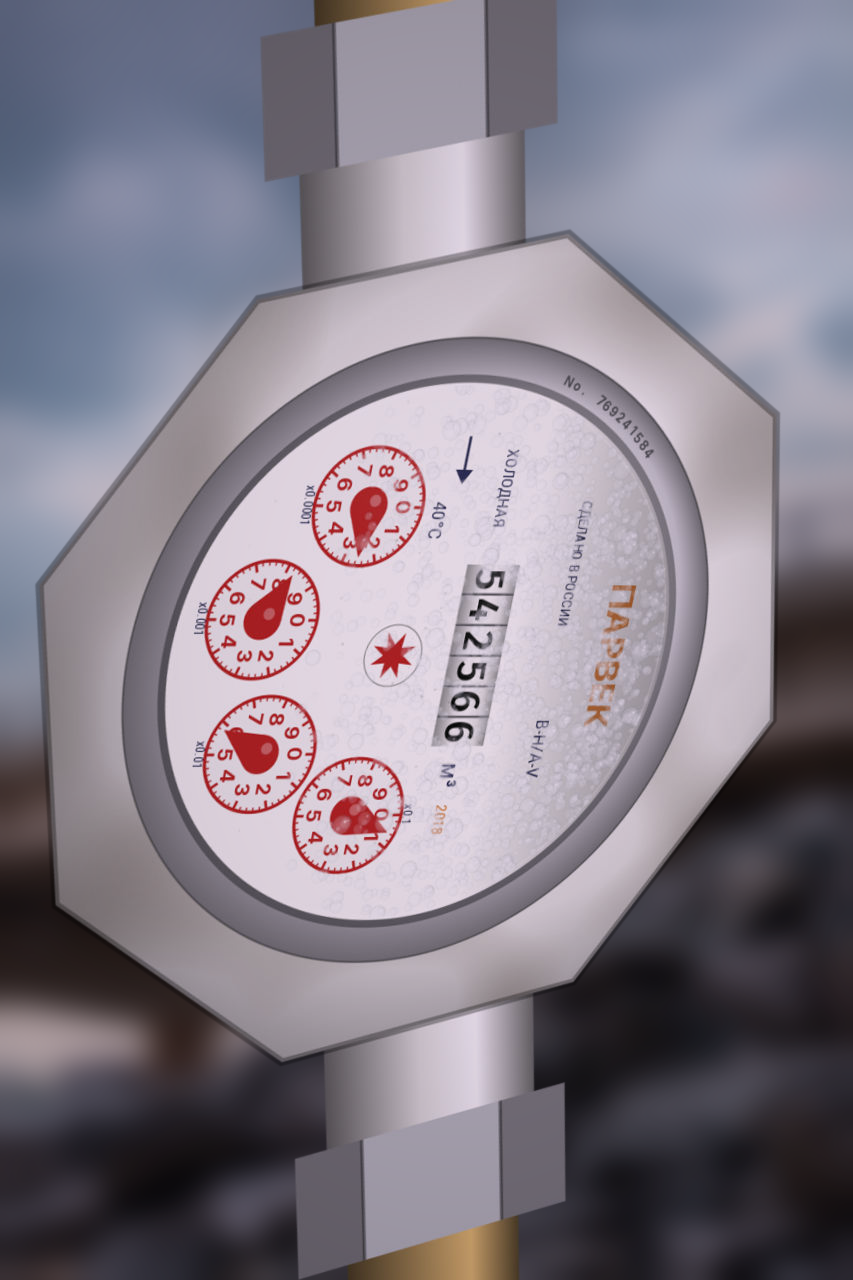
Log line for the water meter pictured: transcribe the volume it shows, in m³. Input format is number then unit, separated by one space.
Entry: 542566.0582 m³
